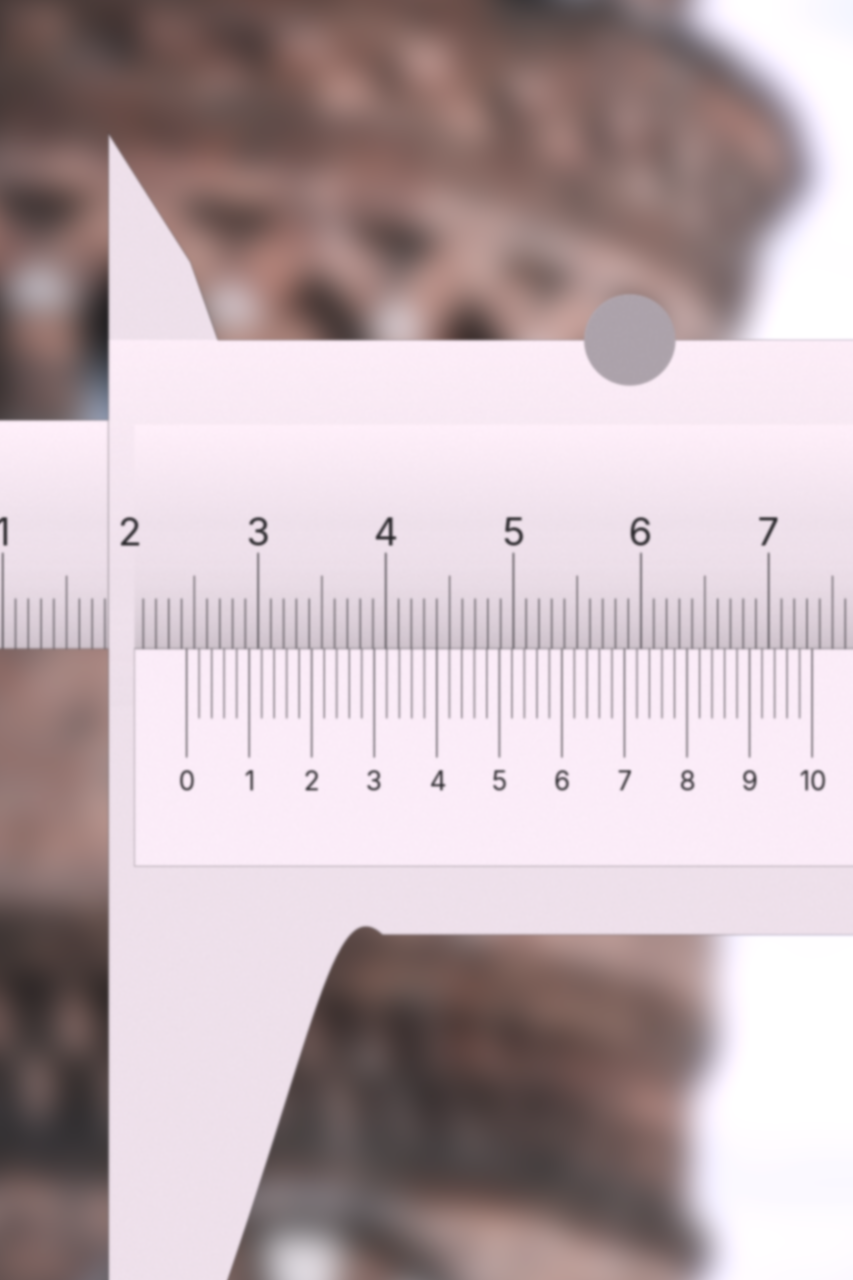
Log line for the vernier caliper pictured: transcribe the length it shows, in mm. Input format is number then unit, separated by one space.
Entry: 24.4 mm
